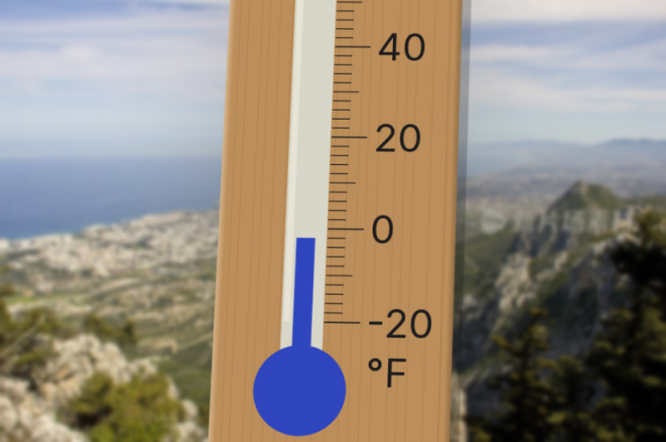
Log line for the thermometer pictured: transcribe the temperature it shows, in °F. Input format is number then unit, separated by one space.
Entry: -2 °F
